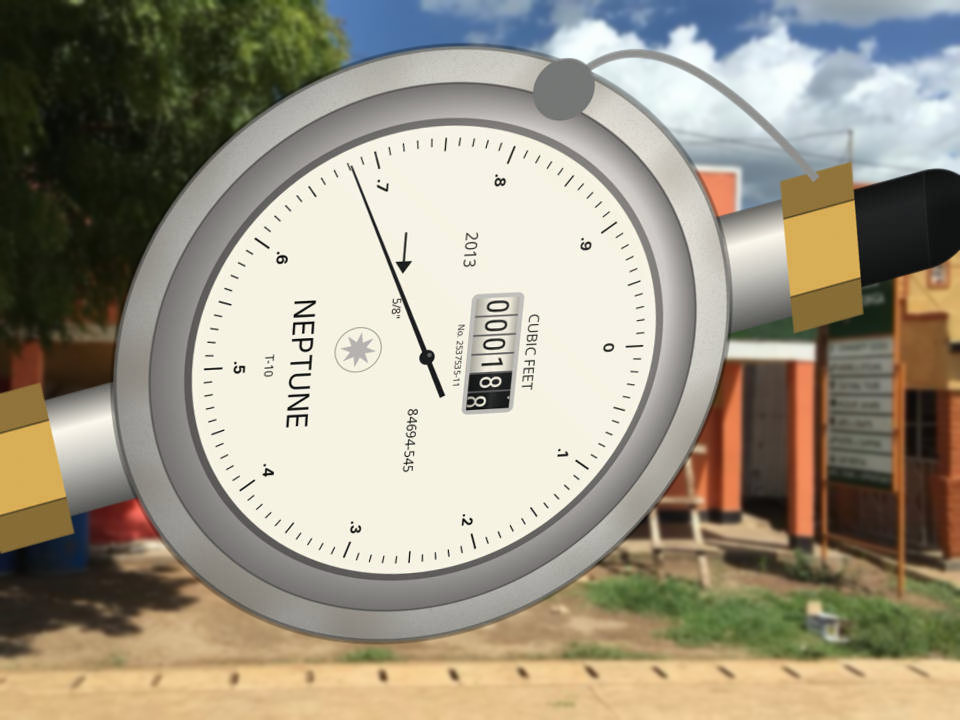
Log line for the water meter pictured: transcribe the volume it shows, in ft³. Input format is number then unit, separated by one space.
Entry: 187.68 ft³
